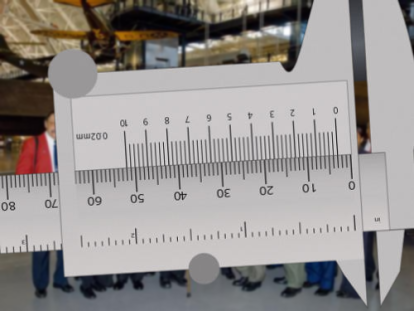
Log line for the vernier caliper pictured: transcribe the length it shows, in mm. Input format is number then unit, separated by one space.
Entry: 3.0 mm
